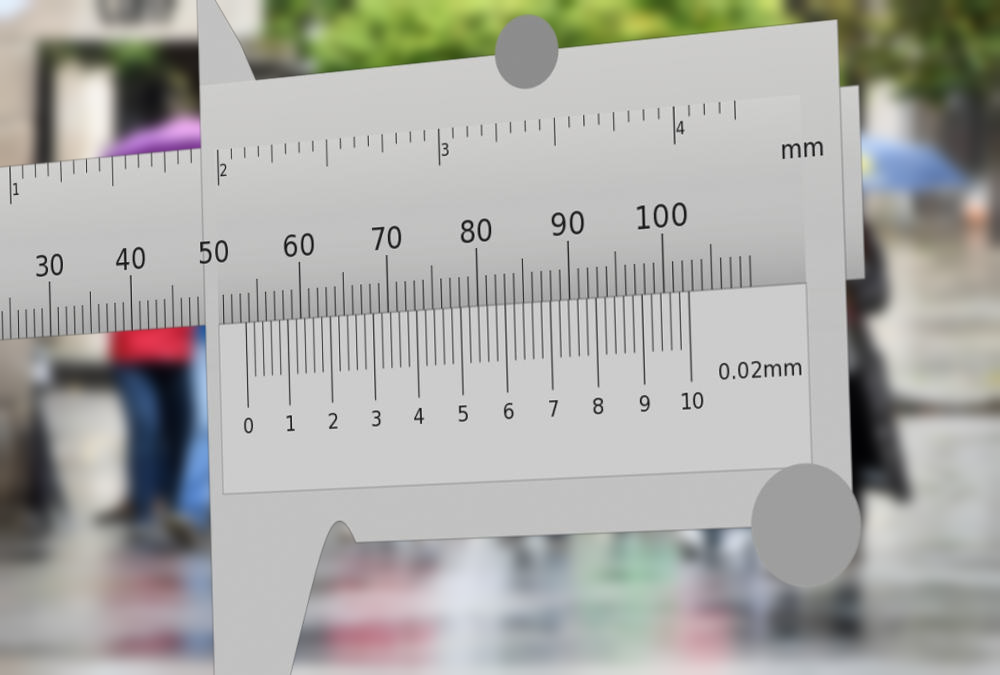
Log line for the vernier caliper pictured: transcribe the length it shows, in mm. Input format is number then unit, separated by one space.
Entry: 53.6 mm
